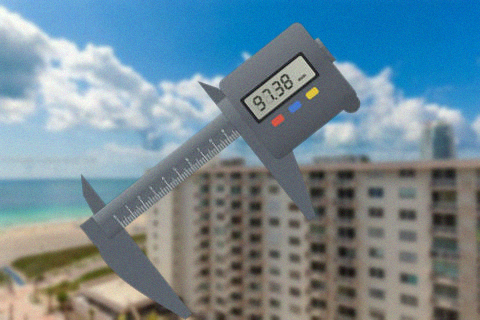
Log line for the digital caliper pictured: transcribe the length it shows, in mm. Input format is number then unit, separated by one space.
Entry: 97.38 mm
